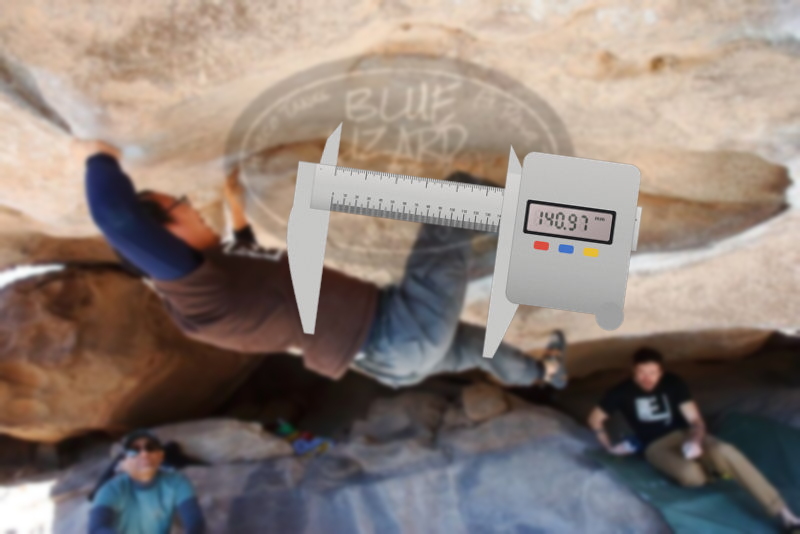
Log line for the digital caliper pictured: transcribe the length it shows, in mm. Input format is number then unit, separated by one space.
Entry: 140.97 mm
